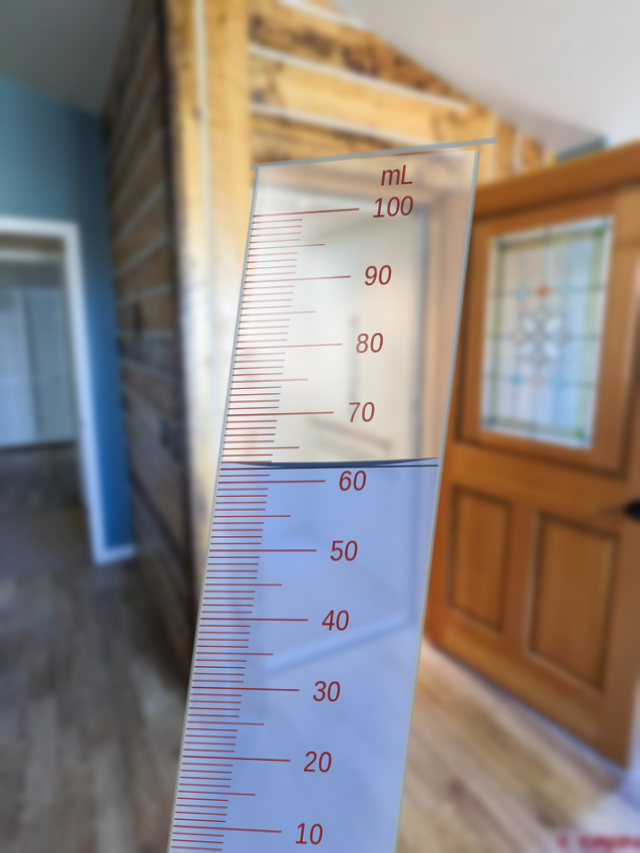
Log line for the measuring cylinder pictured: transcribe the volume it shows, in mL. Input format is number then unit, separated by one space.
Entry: 62 mL
